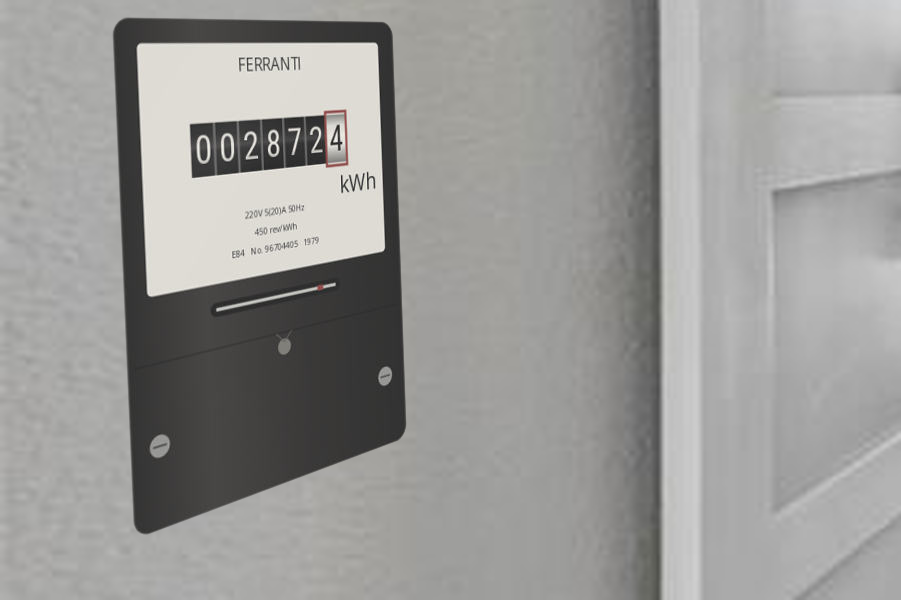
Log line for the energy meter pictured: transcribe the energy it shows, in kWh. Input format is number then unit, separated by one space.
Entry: 2872.4 kWh
